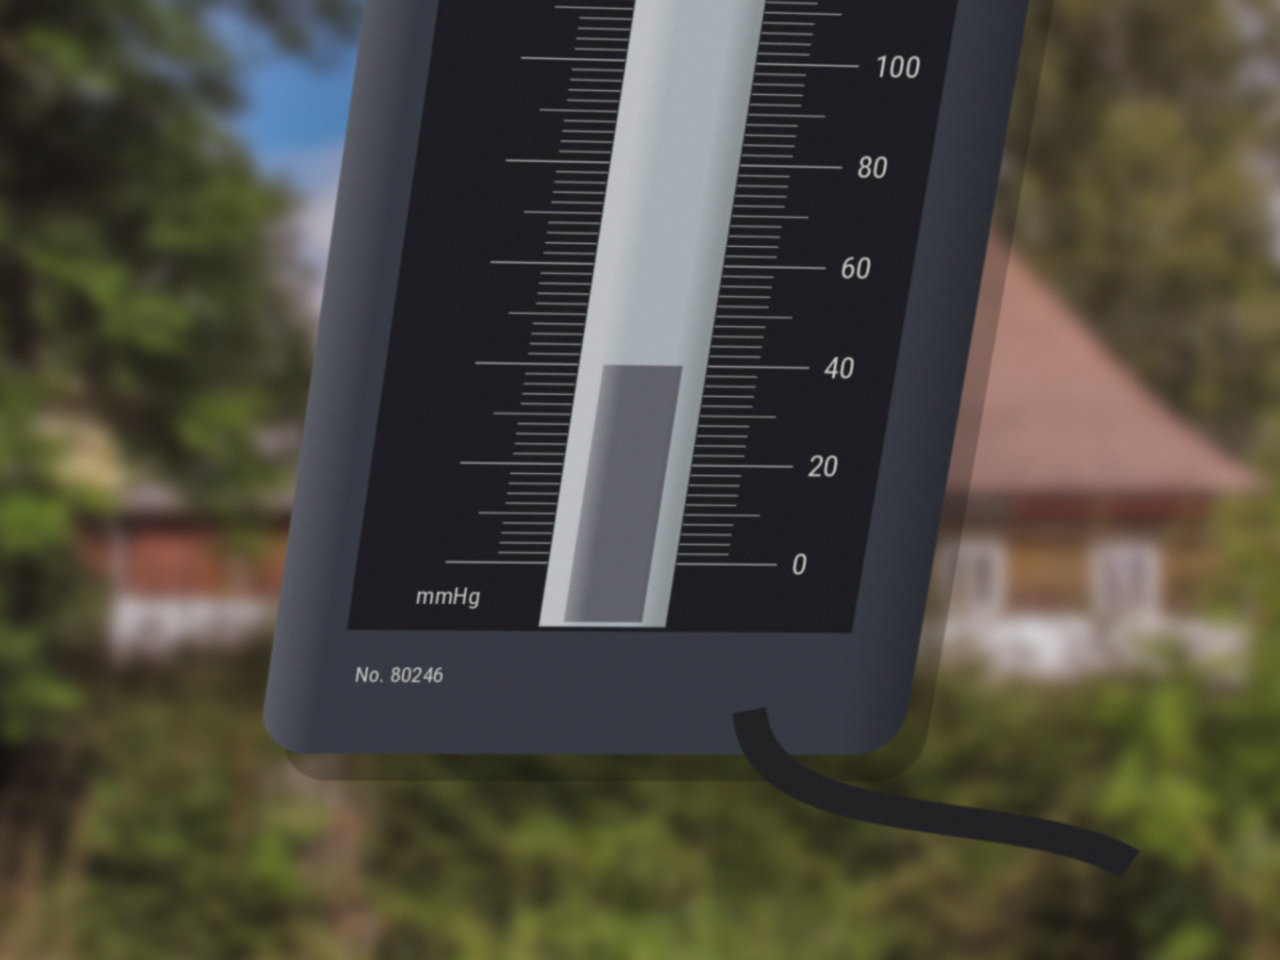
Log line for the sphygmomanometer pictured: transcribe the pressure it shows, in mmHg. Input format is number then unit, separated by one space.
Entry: 40 mmHg
